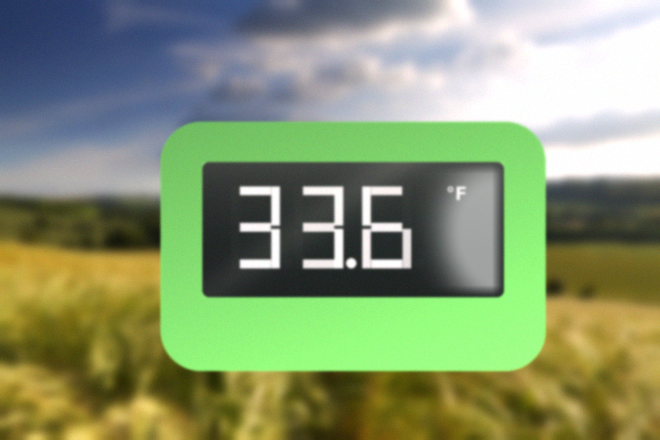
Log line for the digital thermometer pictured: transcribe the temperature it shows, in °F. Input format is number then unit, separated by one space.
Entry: 33.6 °F
